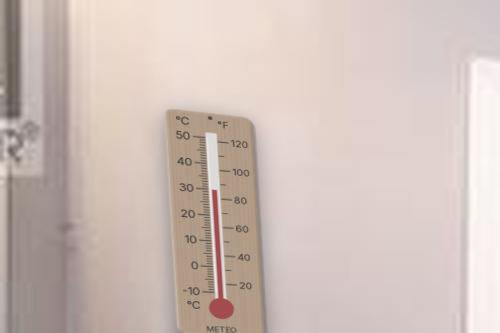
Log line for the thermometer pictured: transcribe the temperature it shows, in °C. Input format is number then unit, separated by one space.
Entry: 30 °C
